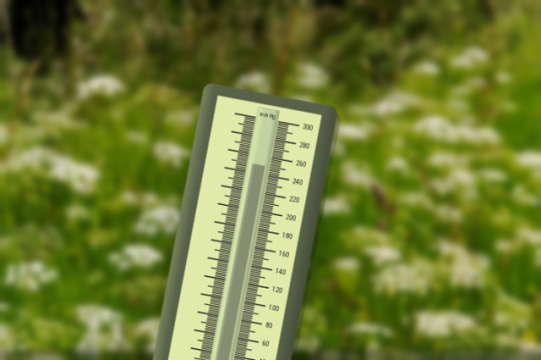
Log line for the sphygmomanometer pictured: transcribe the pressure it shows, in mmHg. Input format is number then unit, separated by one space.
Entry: 250 mmHg
